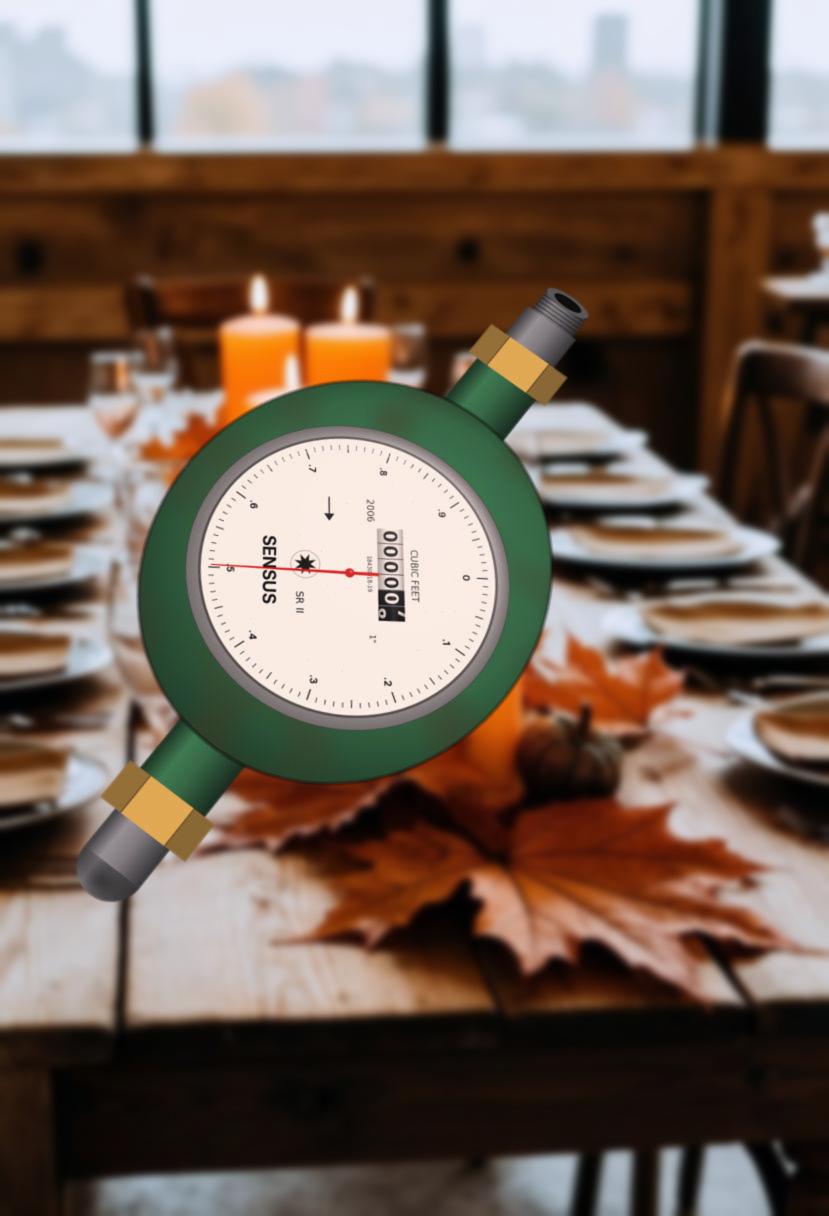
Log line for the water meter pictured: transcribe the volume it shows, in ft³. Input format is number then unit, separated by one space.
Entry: 7.50 ft³
